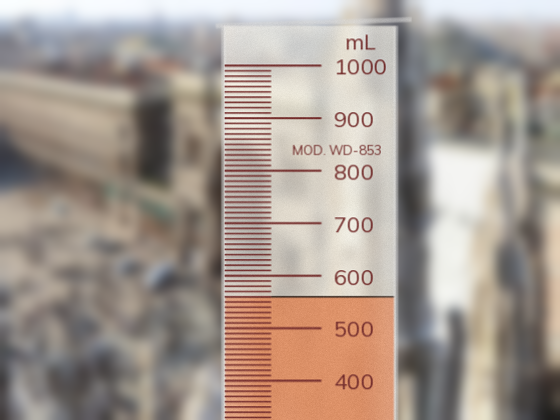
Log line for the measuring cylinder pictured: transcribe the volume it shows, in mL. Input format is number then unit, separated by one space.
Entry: 560 mL
